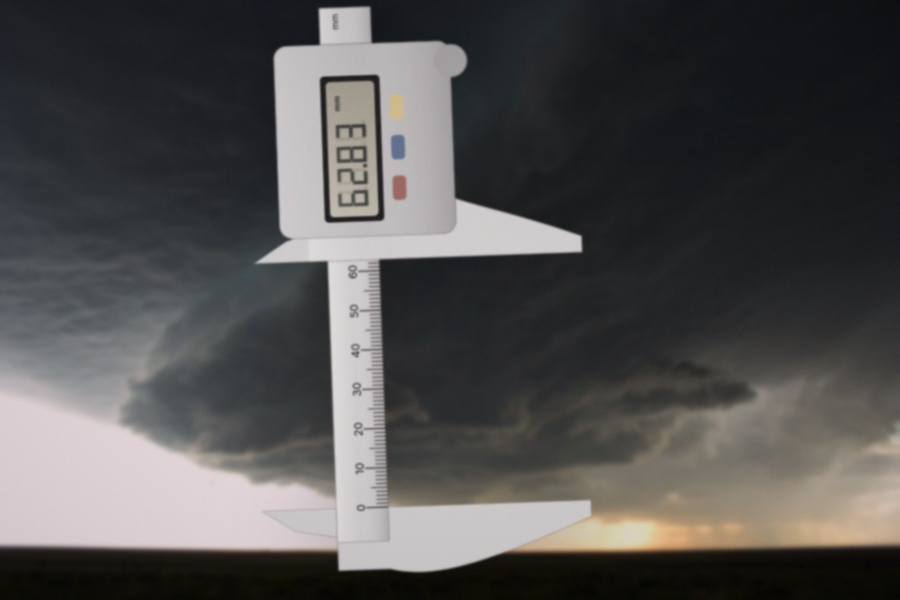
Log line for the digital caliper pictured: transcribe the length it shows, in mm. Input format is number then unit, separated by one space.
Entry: 62.83 mm
